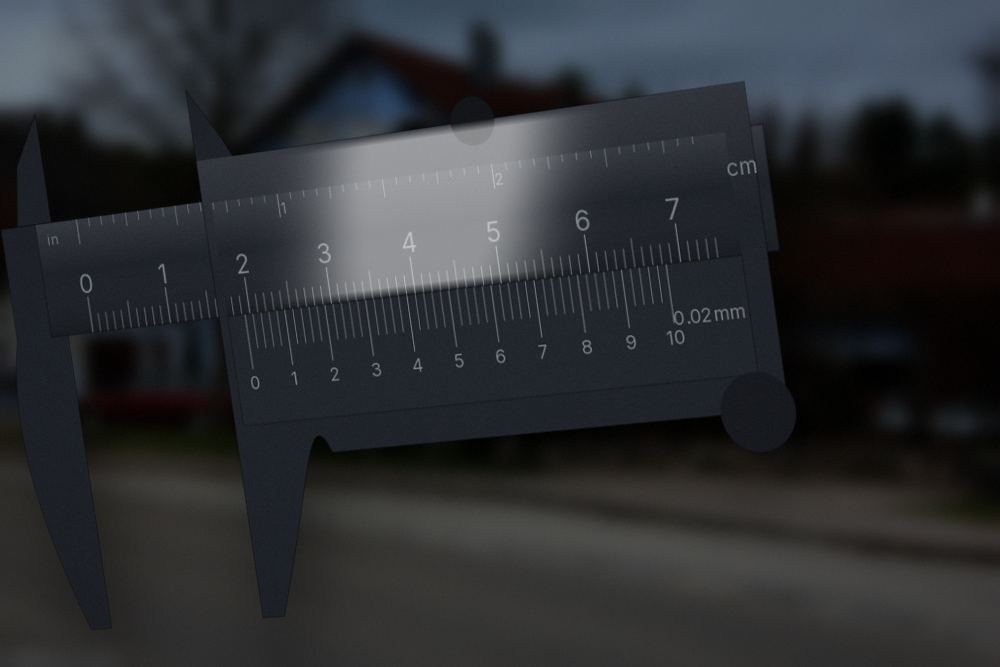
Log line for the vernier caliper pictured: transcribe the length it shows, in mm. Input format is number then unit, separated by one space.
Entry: 19.4 mm
